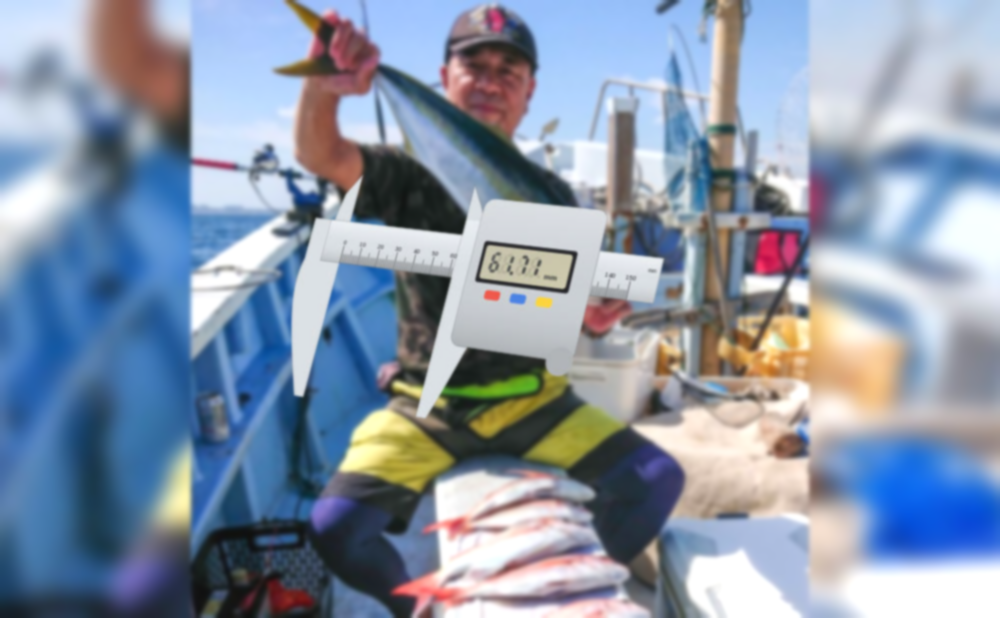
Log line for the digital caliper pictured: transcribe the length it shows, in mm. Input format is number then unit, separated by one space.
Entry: 61.71 mm
